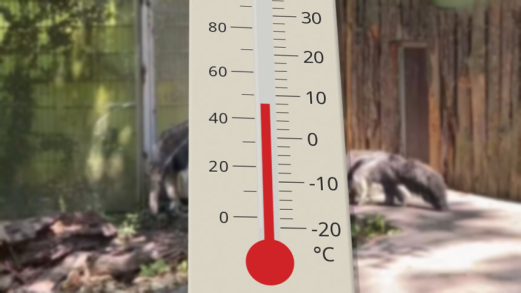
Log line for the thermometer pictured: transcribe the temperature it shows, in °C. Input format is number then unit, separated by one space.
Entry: 8 °C
